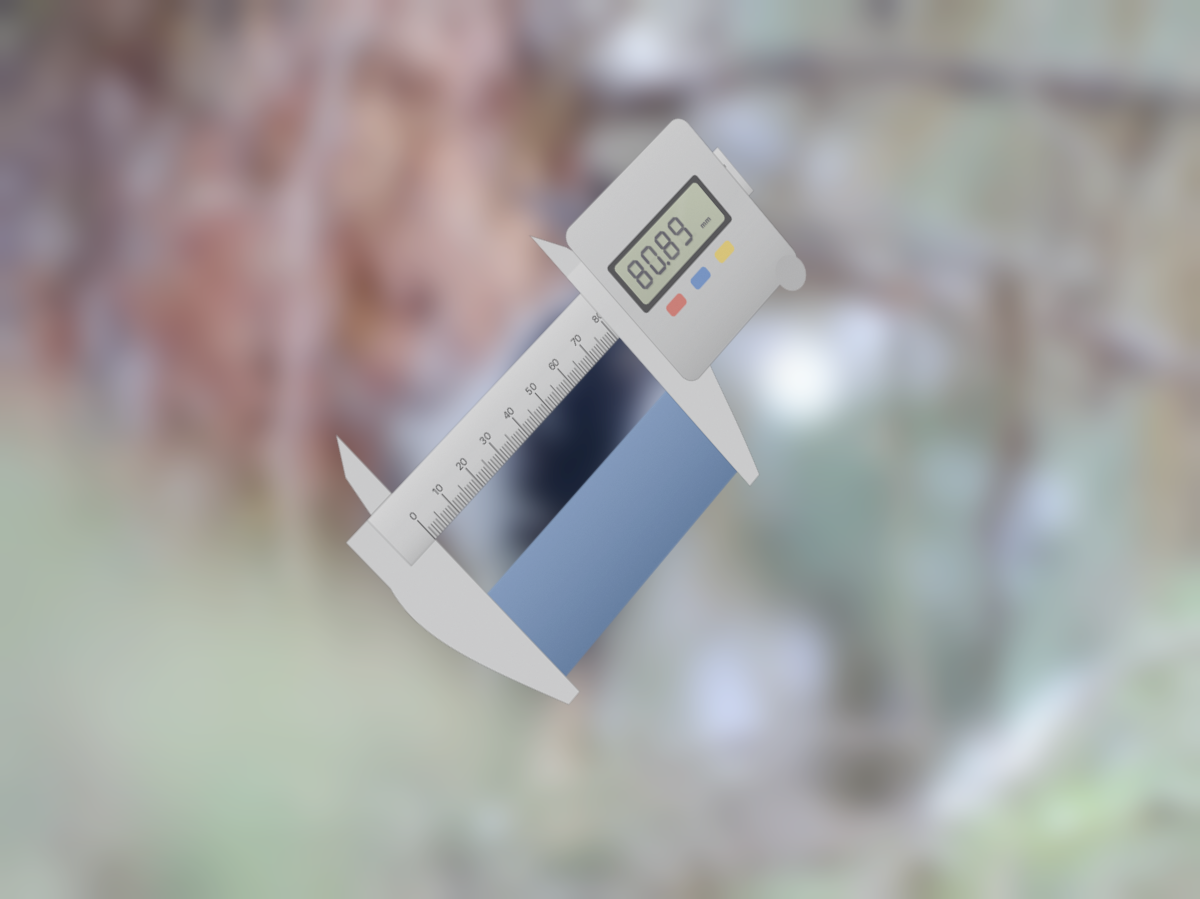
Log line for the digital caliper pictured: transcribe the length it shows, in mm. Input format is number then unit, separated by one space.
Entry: 80.89 mm
